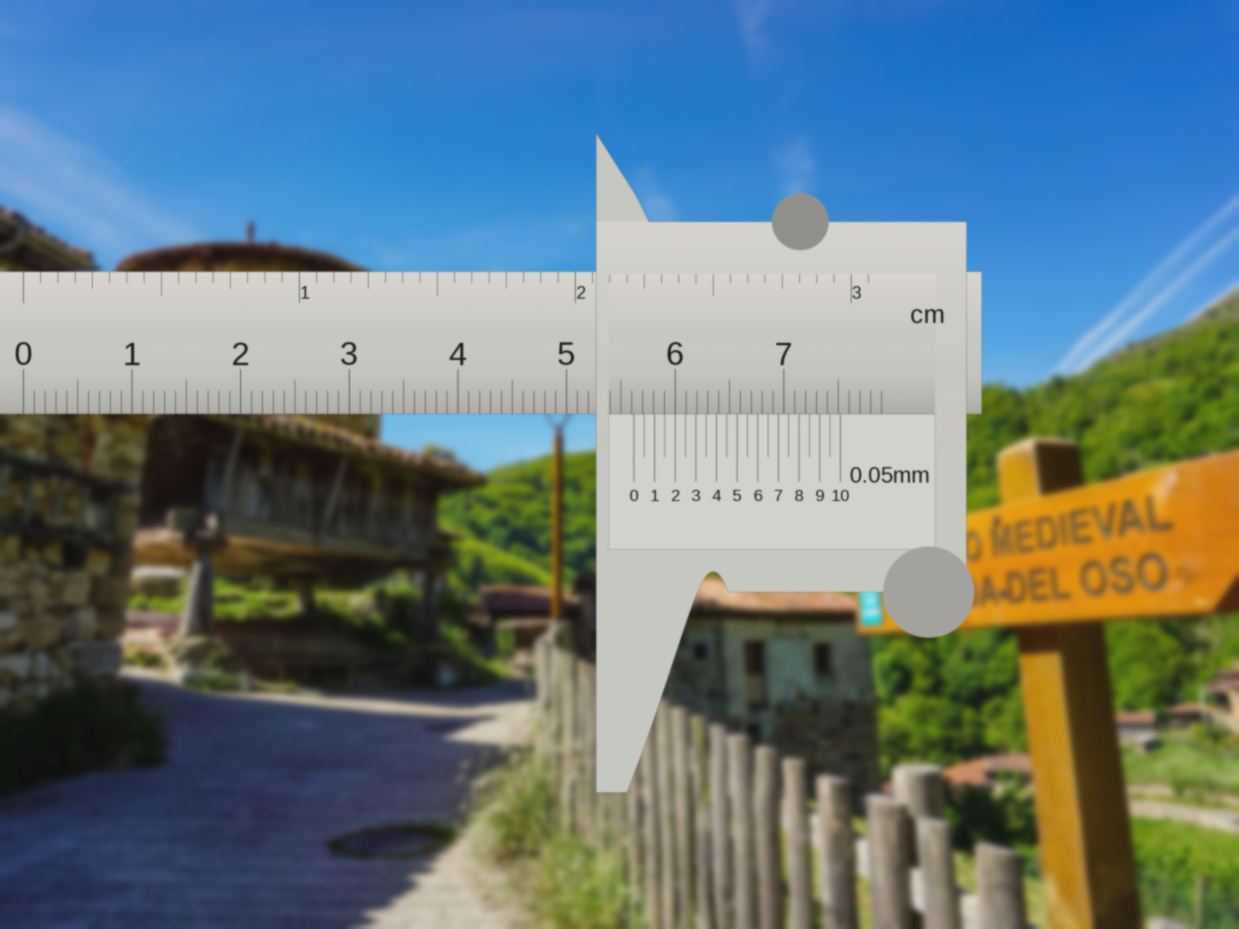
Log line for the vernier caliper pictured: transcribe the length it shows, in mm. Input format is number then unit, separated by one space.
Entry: 56.2 mm
